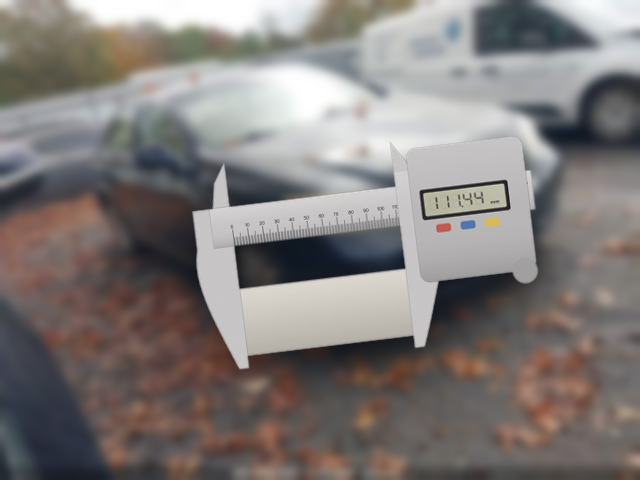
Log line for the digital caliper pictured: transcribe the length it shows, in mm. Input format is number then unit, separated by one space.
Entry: 111.44 mm
